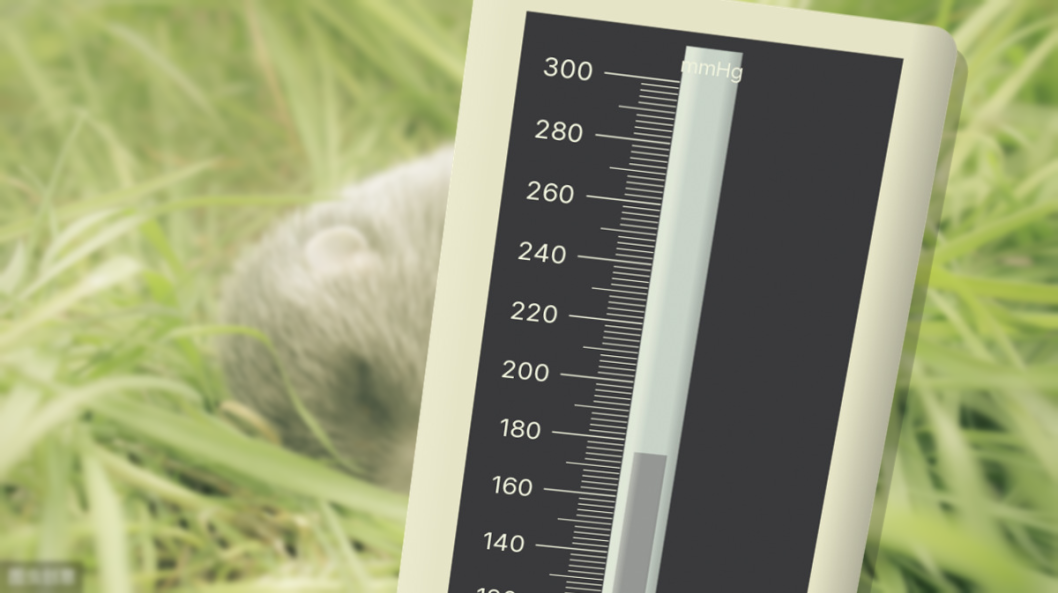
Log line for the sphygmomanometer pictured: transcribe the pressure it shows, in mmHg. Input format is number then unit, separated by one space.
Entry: 176 mmHg
